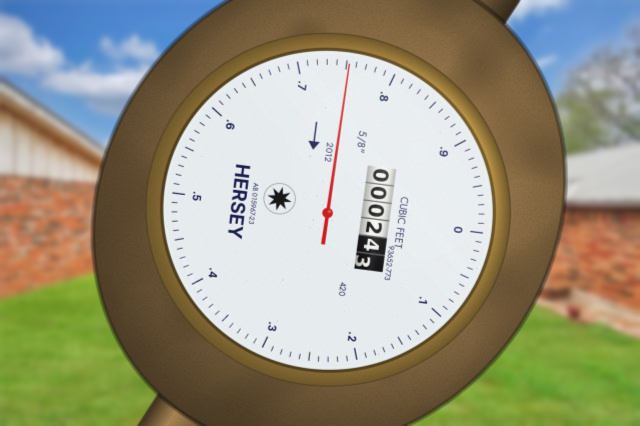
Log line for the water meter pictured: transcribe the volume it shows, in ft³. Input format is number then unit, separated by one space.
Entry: 242.75 ft³
